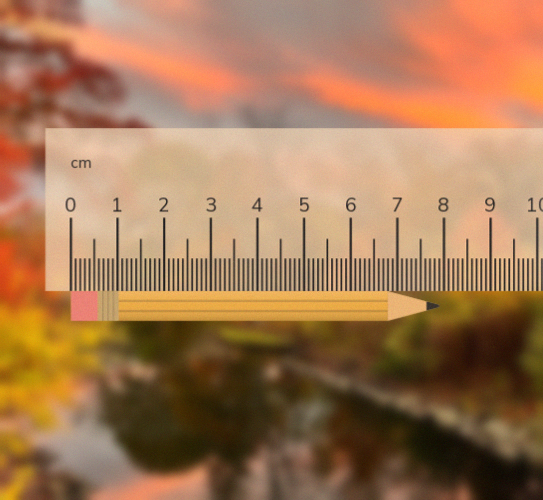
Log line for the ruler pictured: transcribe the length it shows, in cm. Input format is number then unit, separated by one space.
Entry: 7.9 cm
